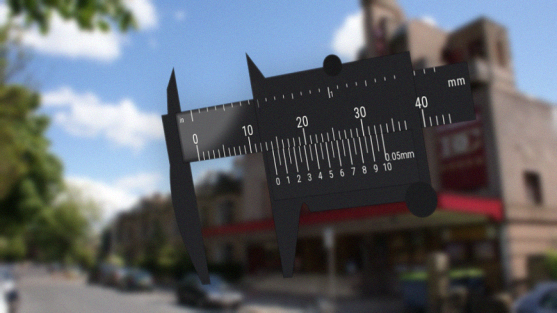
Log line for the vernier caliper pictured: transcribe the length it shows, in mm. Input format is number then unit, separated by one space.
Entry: 14.0 mm
